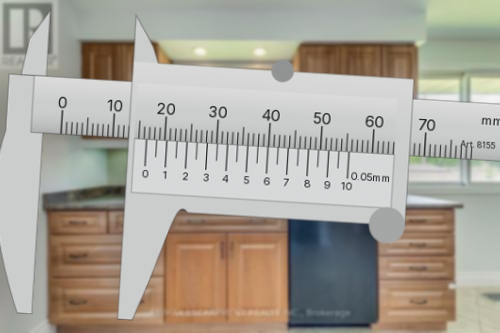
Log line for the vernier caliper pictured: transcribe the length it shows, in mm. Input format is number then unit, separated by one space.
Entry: 16.5 mm
